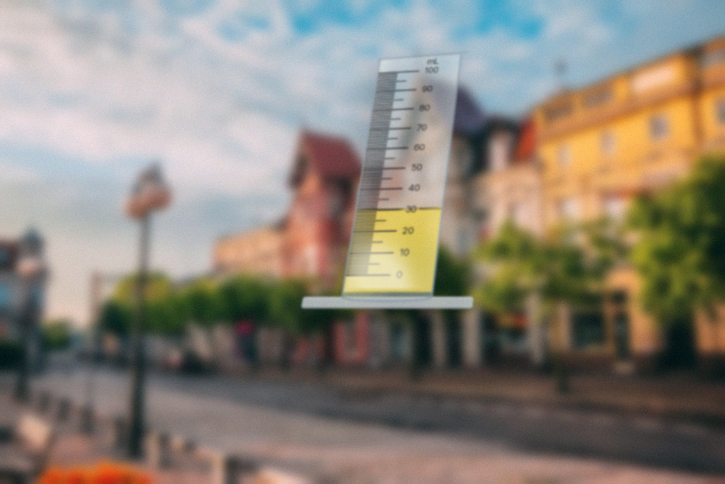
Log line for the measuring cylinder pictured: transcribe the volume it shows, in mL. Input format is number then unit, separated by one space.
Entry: 30 mL
